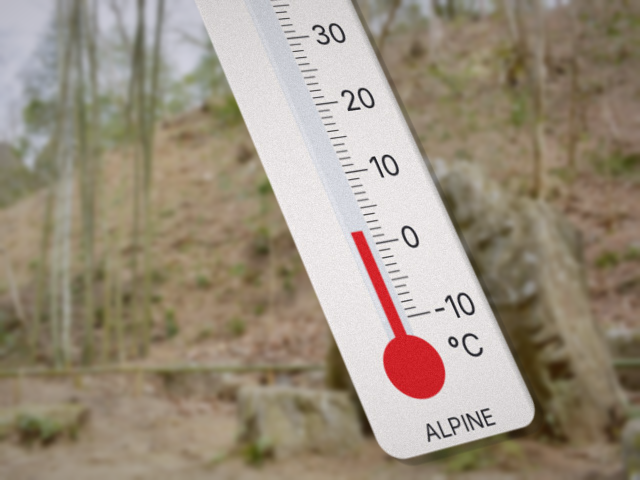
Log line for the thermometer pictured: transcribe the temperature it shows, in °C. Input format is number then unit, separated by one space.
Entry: 2 °C
